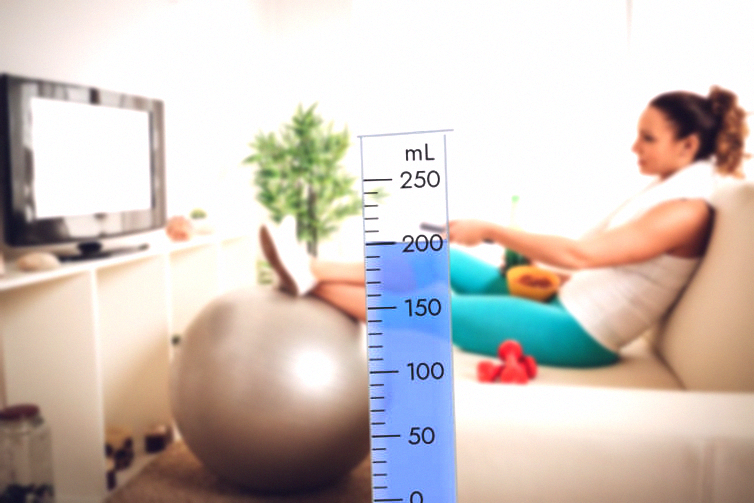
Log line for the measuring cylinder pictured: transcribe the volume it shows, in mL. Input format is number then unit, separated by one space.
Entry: 200 mL
